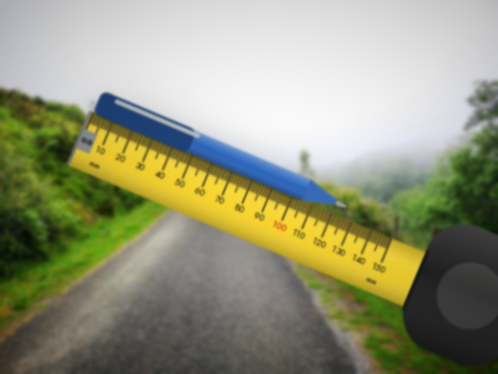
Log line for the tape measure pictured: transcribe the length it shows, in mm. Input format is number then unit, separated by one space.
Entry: 125 mm
